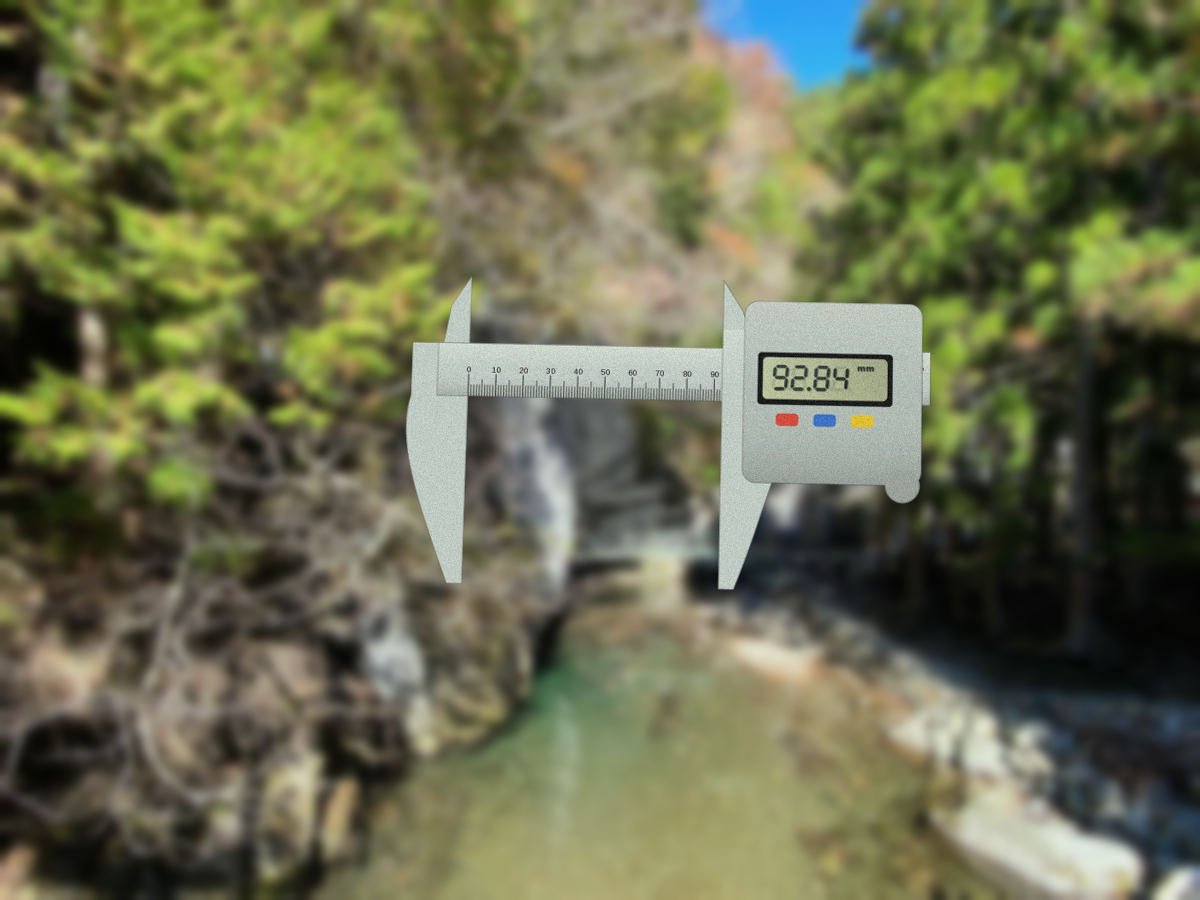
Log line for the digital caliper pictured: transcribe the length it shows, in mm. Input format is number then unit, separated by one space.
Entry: 92.84 mm
